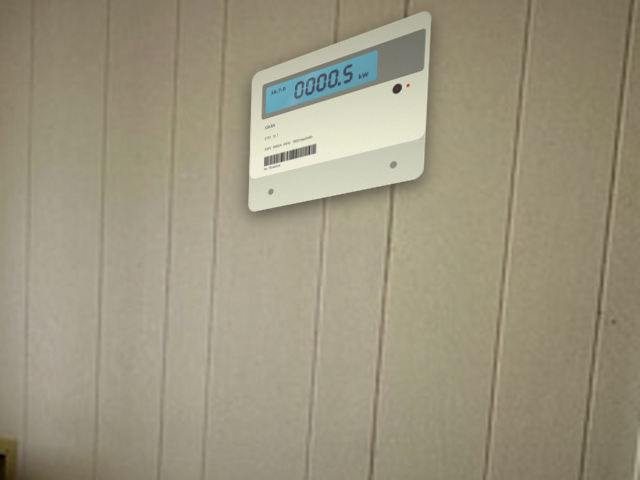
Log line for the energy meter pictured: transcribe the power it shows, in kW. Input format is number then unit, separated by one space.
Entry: 0.5 kW
